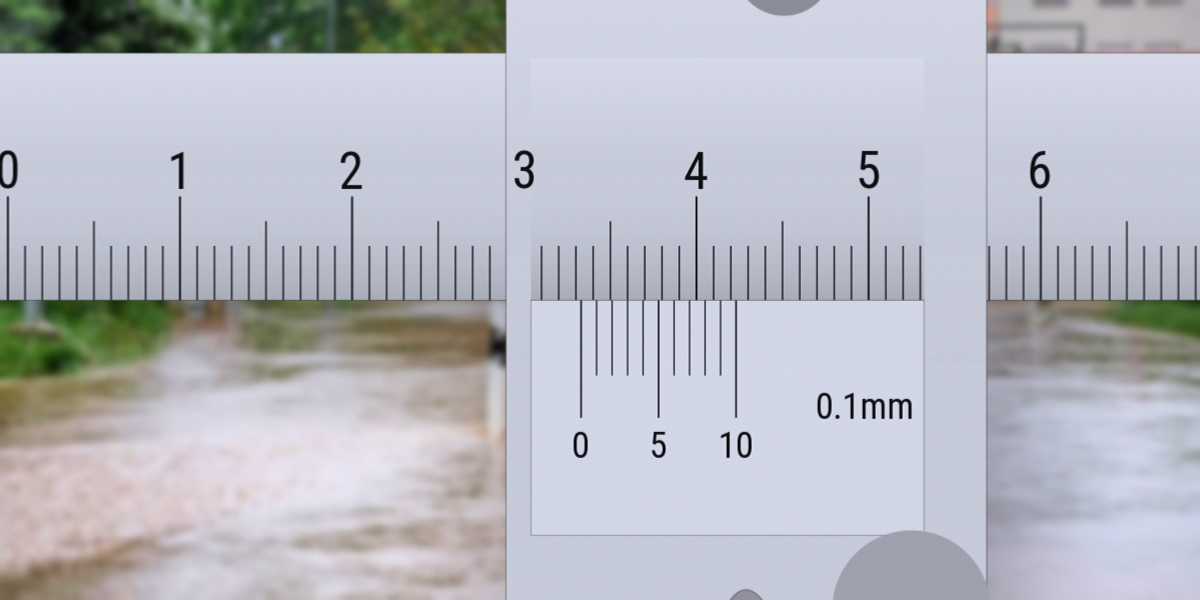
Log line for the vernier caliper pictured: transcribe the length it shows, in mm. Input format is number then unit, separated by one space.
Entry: 33.3 mm
